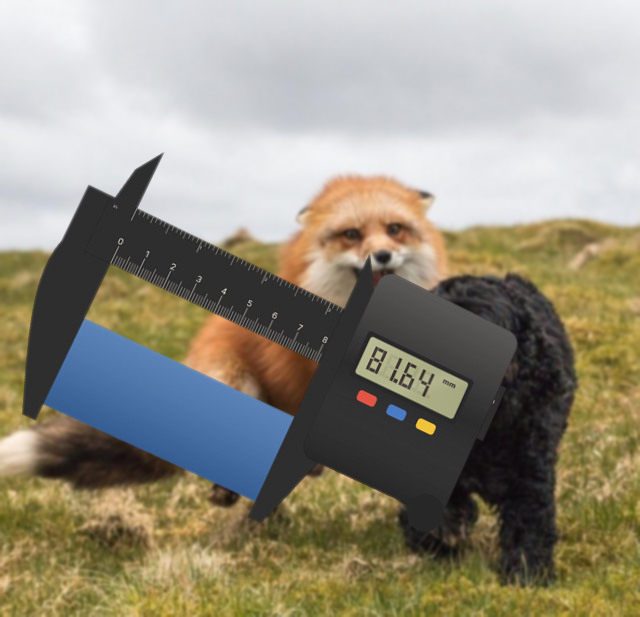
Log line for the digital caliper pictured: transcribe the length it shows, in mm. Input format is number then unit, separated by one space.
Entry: 81.64 mm
